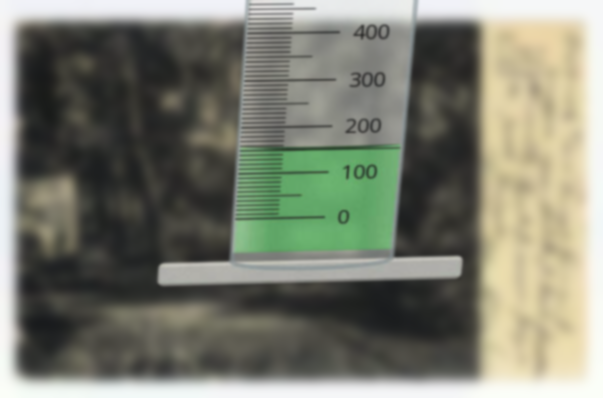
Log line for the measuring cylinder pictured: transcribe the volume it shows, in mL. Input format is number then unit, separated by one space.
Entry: 150 mL
